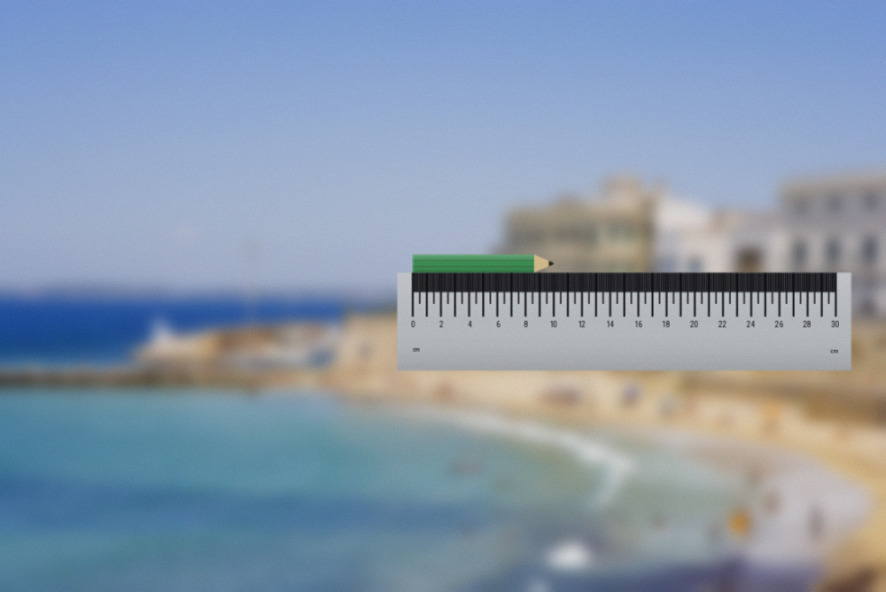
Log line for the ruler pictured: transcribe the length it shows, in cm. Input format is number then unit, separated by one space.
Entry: 10 cm
